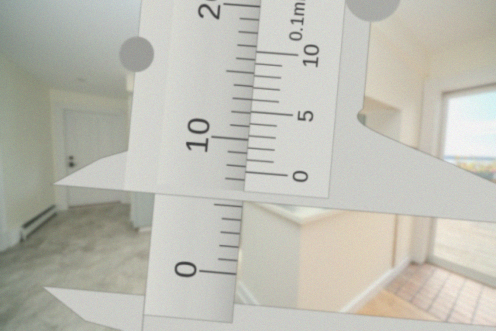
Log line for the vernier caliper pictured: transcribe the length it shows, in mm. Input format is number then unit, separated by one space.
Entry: 7.6 mm
